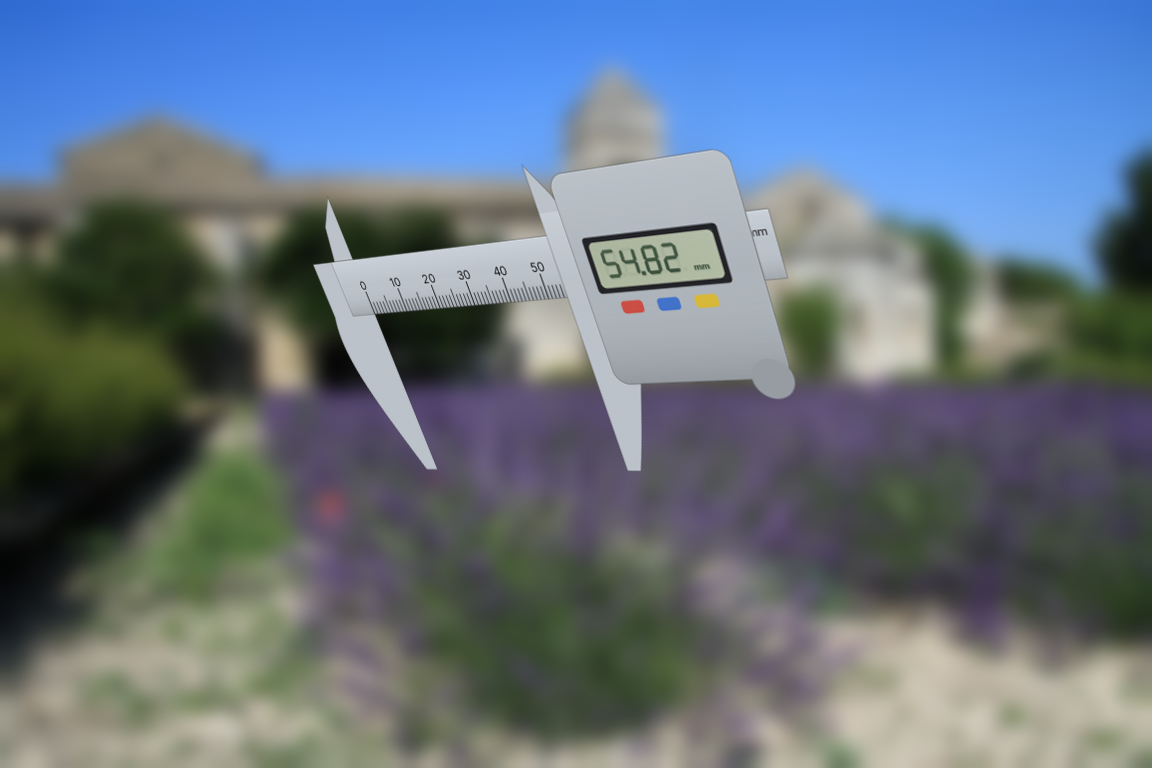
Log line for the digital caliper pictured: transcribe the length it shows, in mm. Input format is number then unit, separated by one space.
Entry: 54.82 mm
